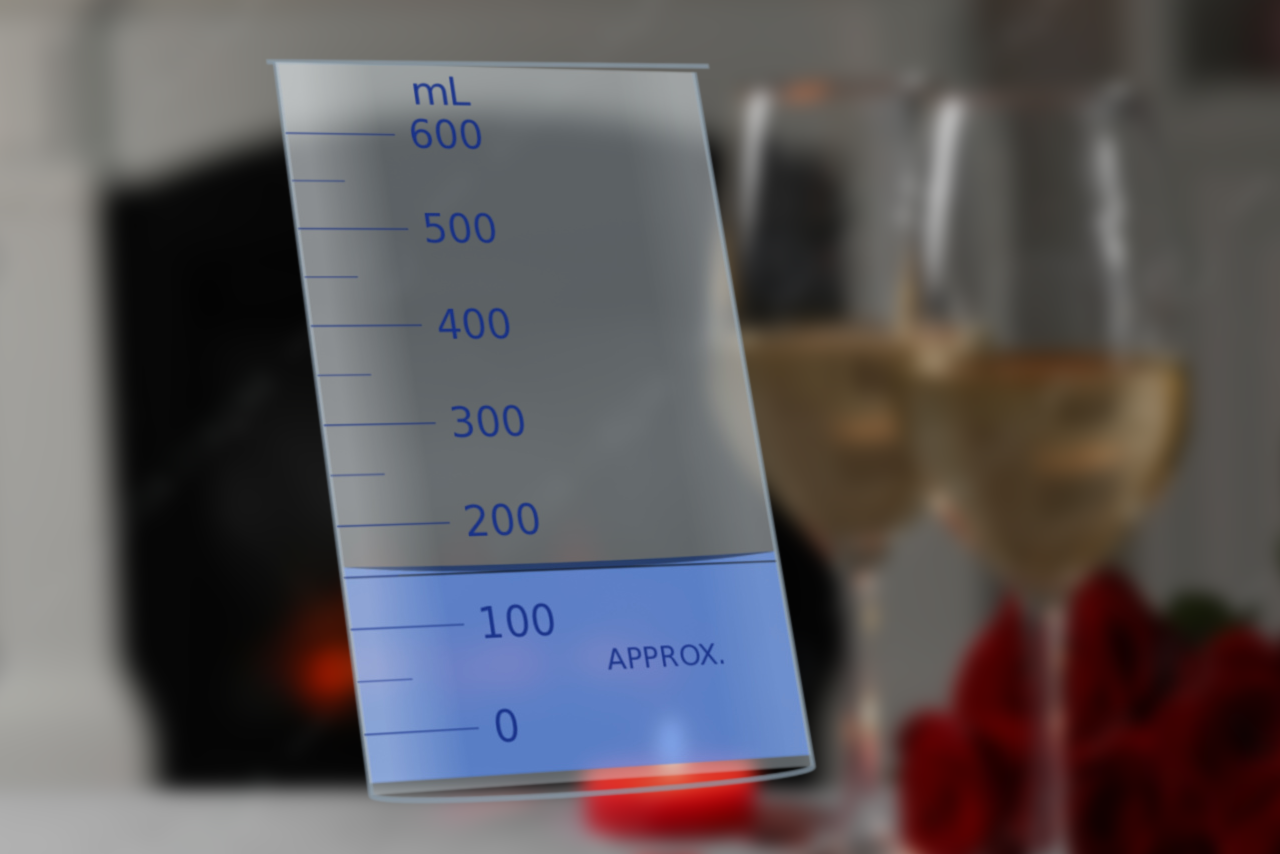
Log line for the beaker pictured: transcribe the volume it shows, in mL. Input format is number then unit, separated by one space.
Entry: 150 mL
